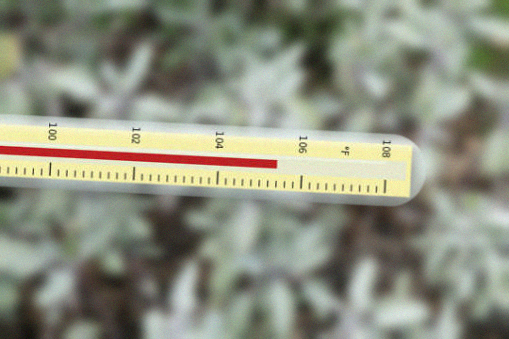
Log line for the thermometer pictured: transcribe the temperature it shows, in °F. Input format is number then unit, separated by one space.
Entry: 105.4 °F
